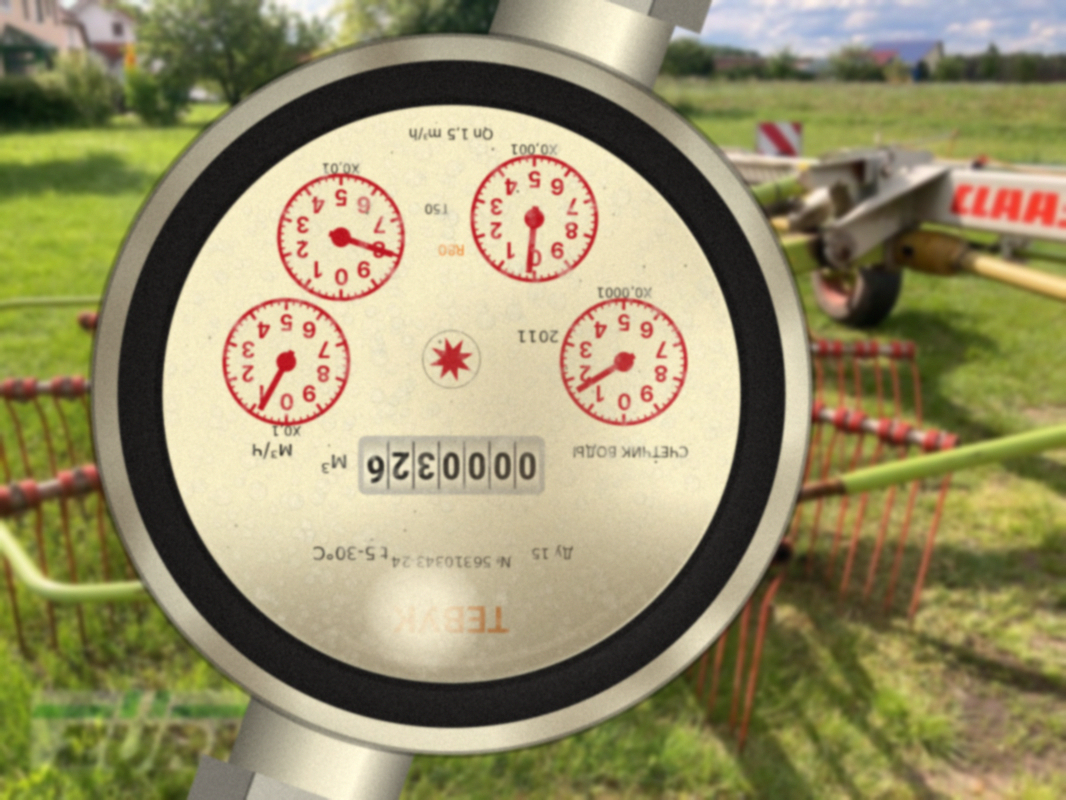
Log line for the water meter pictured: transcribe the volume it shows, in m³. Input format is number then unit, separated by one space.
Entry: 326.0801 m³
